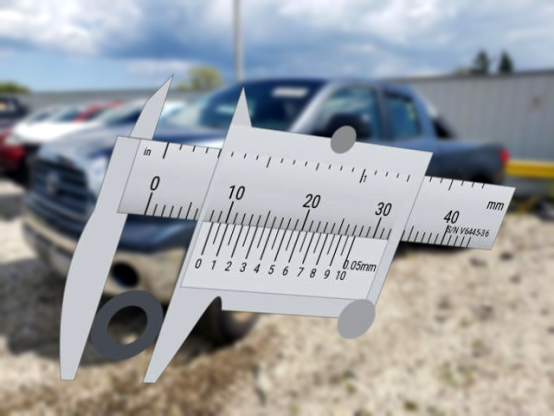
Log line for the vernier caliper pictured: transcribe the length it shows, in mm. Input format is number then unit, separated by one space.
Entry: 8.4 mm
